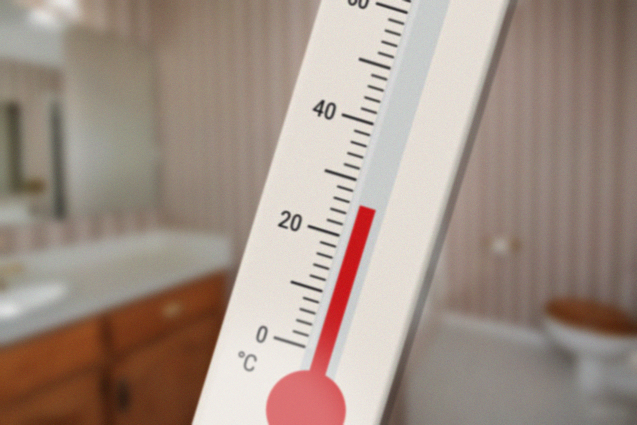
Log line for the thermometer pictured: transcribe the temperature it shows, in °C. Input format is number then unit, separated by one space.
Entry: 26 °C
